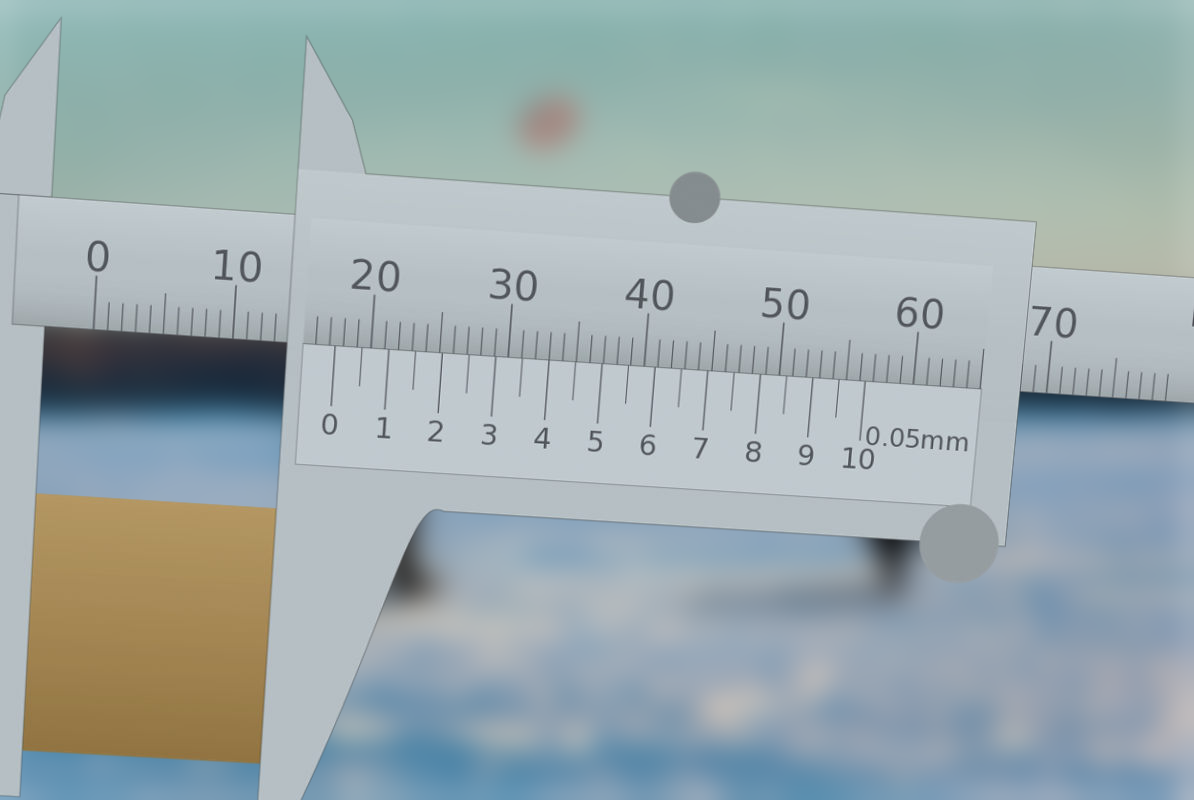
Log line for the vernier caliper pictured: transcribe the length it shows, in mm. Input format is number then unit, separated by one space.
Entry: 17.4 mm
